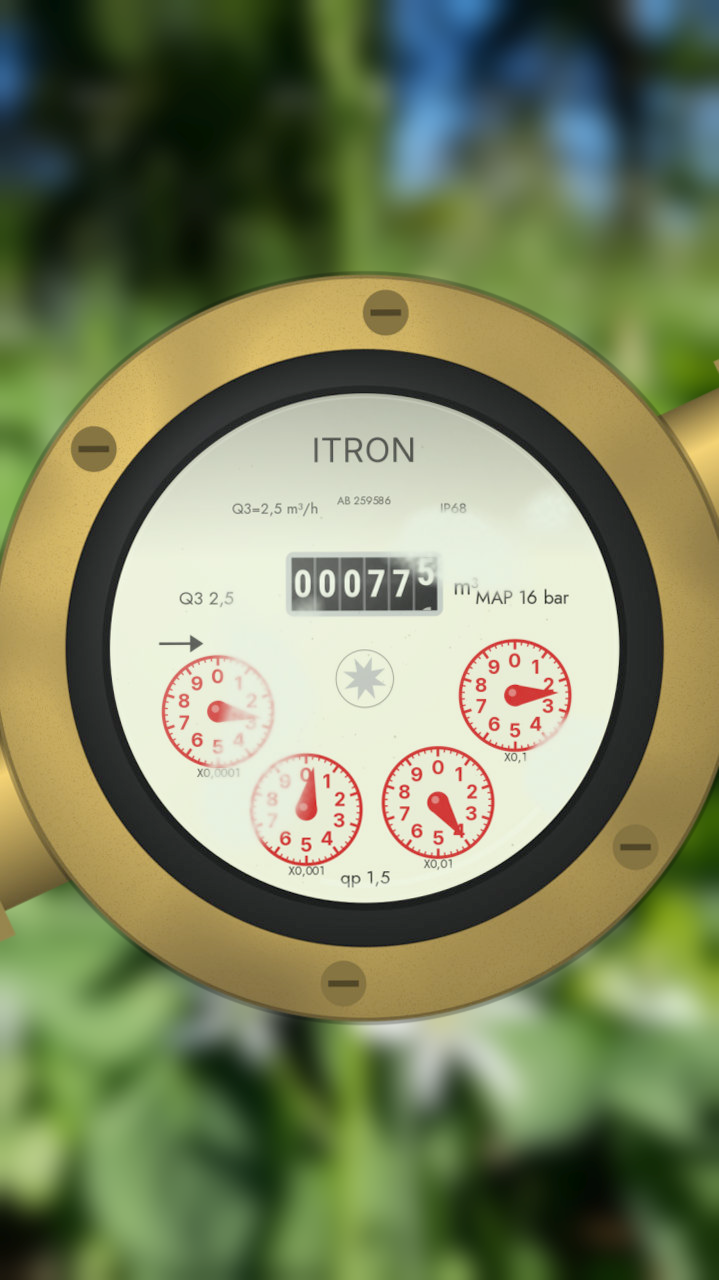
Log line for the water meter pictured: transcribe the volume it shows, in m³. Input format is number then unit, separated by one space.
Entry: 775.2402 m³
